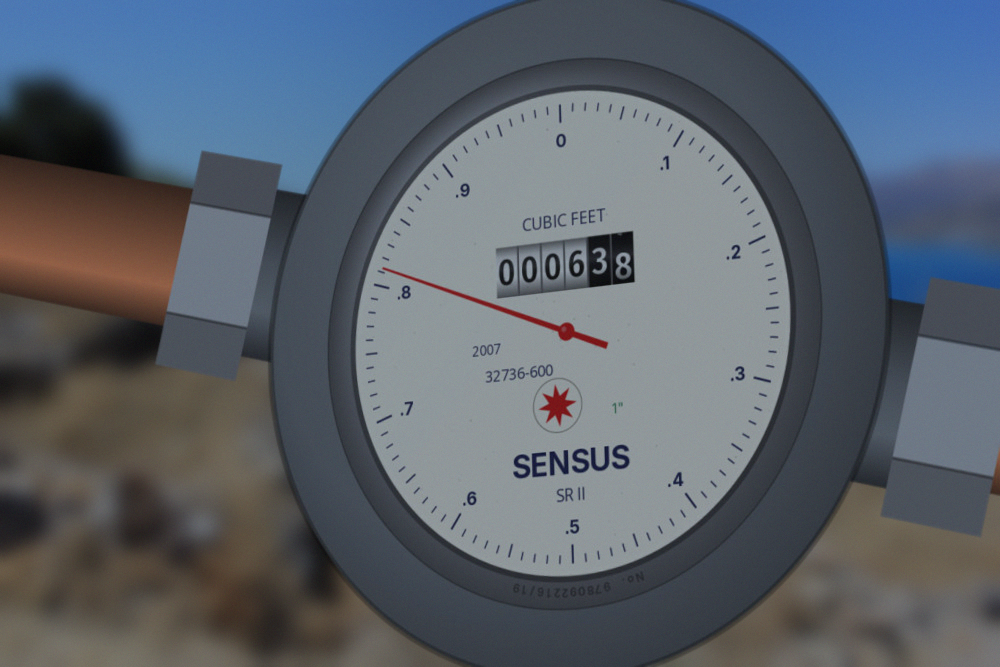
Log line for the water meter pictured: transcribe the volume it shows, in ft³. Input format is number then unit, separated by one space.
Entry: 637.81 ft³
